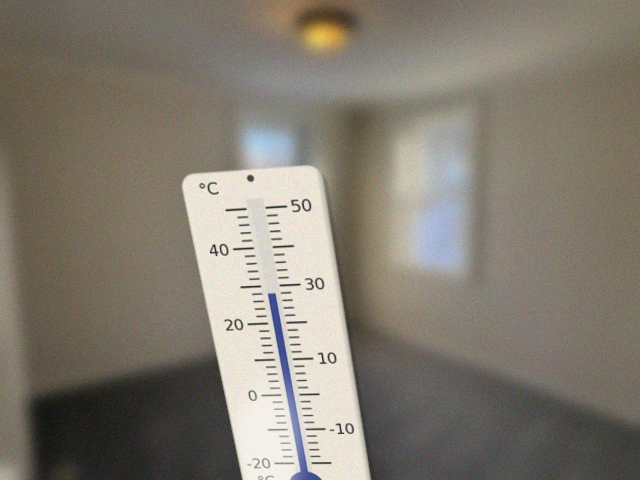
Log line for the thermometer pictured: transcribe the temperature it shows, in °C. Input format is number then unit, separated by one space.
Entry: 28 °C
